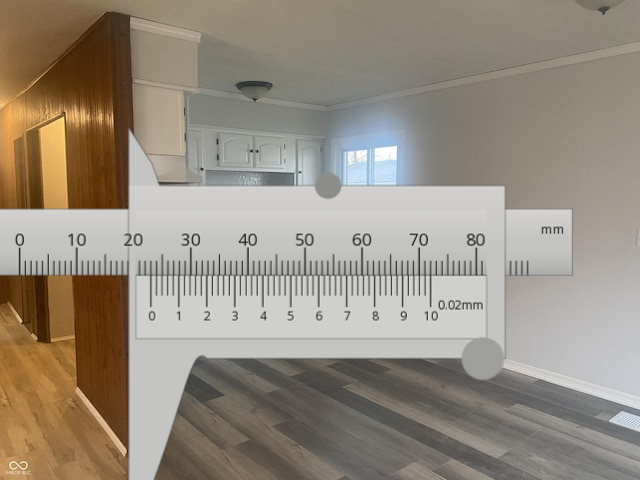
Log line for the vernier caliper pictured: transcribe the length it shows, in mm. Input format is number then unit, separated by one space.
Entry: 23.0 mm
